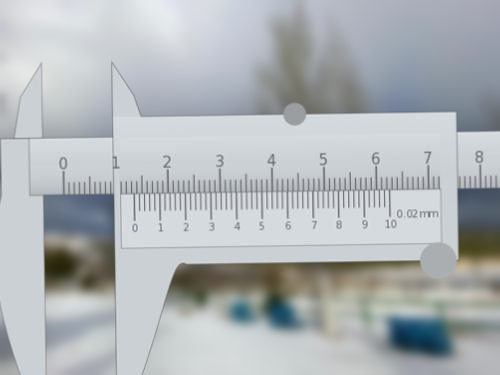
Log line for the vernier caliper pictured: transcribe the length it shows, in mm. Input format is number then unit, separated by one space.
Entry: 13.5 mm
